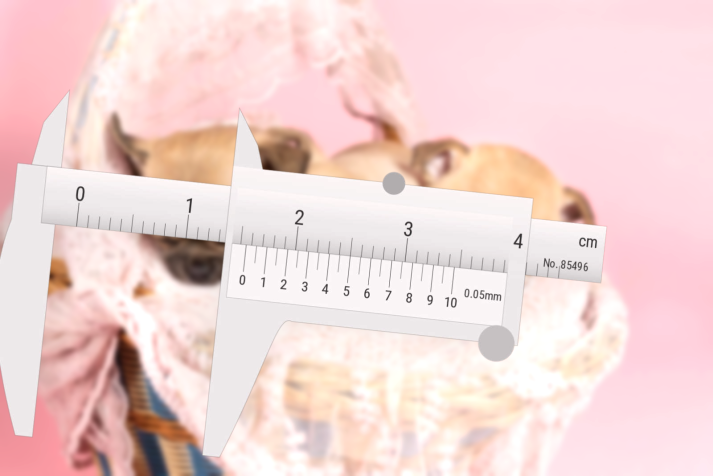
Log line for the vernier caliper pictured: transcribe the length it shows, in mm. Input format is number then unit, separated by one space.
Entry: 15.5 mm
